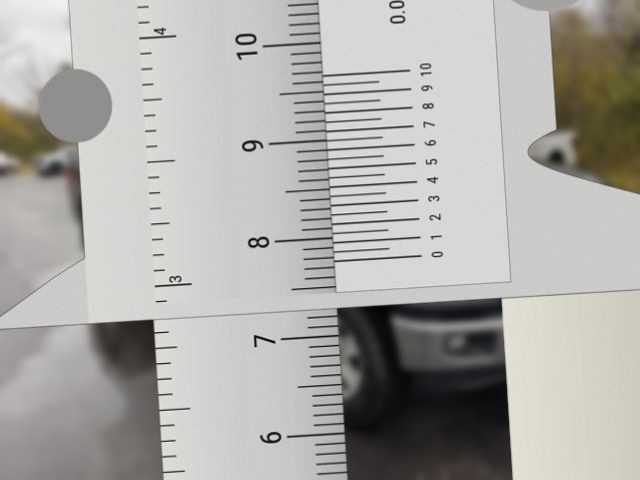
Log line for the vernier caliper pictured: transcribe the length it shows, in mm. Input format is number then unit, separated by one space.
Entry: 77.6 mm
